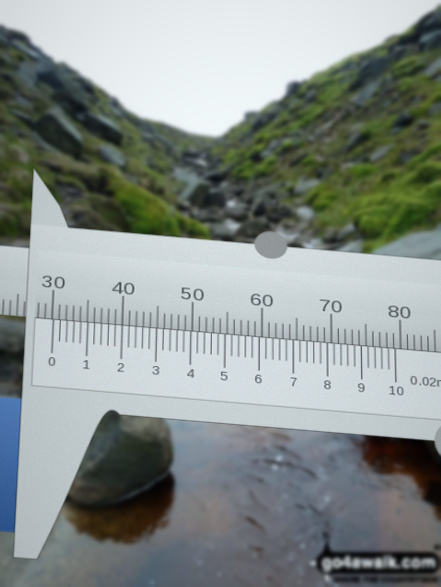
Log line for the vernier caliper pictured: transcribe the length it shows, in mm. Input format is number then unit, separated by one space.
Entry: 30.2 mm
